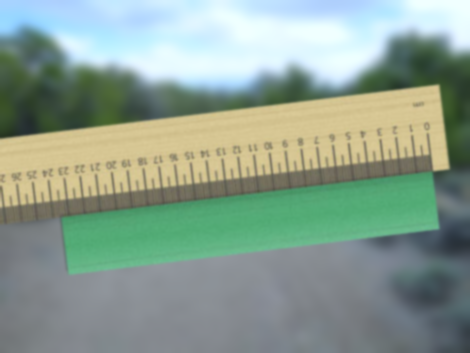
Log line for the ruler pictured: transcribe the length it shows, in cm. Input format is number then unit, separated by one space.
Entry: 23.5 cm
